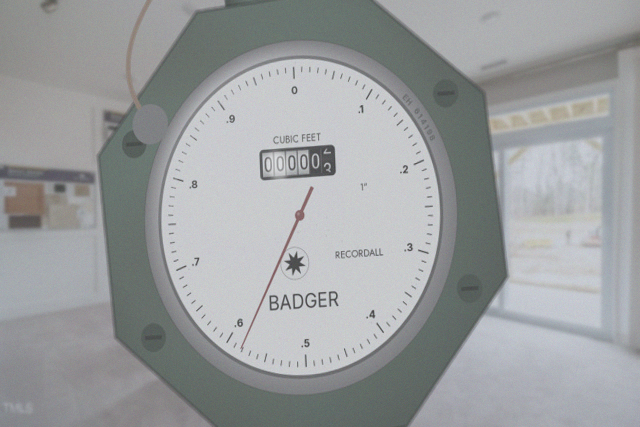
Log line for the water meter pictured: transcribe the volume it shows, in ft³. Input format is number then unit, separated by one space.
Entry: 2.58 ft³
